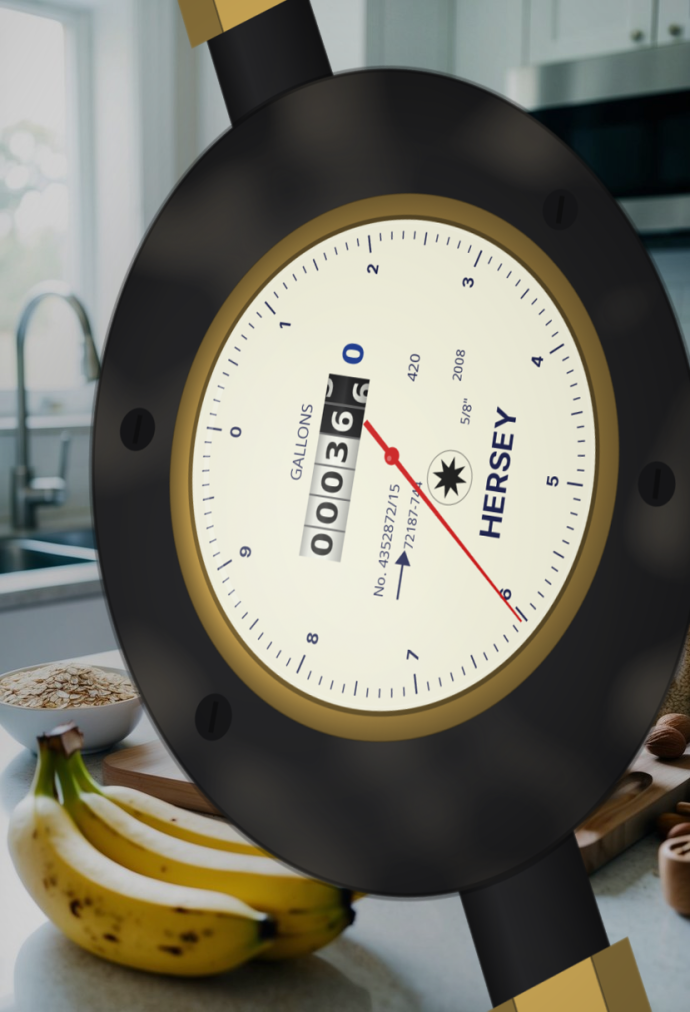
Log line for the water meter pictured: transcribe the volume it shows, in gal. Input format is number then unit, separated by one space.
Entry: 3656.0 gal
